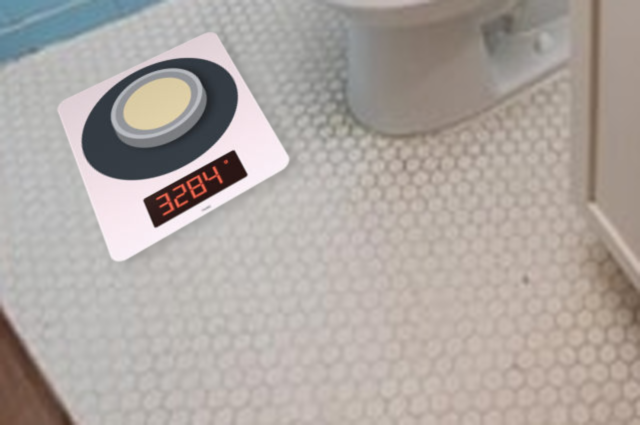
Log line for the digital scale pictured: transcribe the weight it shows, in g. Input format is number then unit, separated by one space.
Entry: 3284 g
